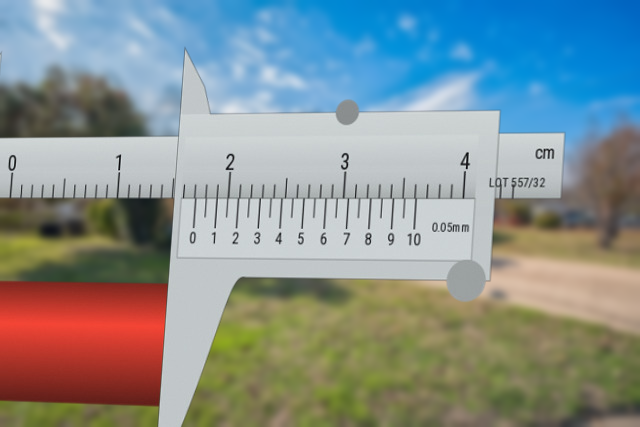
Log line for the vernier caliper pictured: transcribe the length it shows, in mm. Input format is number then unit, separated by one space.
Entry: 17.1 mm
